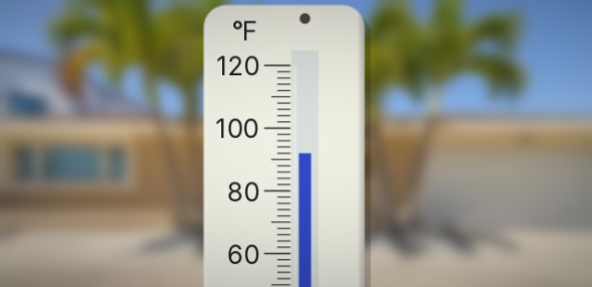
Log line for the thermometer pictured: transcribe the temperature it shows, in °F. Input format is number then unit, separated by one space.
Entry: 92 °F
